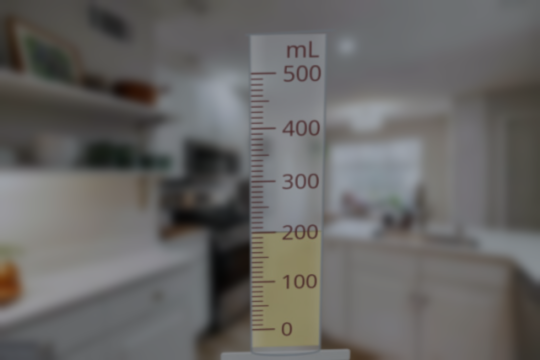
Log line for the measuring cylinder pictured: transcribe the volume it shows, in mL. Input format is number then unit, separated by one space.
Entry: 200 mL
